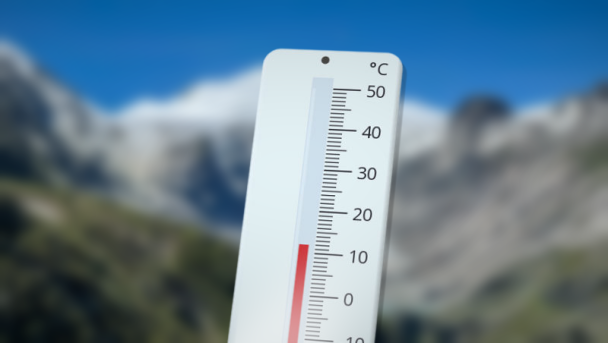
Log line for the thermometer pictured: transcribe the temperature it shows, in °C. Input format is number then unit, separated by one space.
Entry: 12 °C
